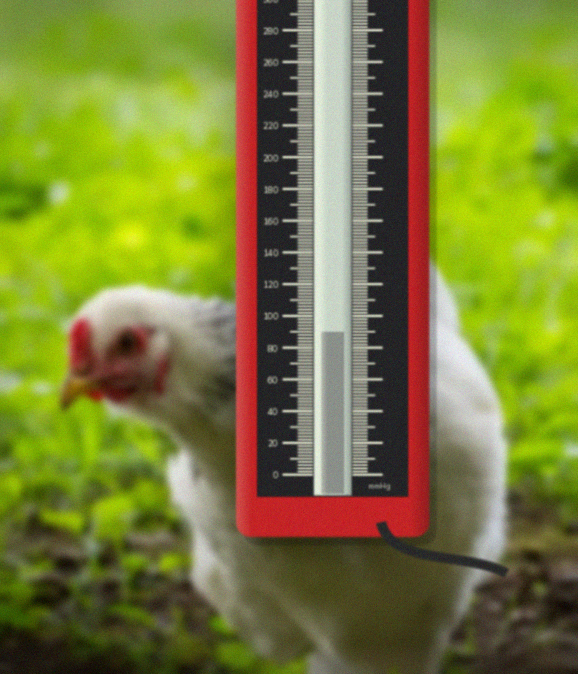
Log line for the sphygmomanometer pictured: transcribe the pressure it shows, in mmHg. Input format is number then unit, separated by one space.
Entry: 90 mmHg
